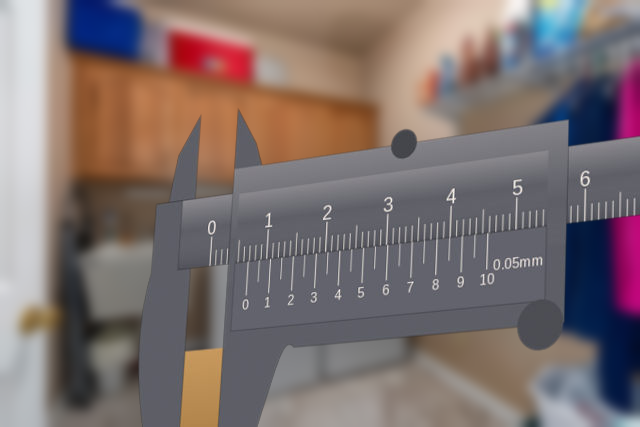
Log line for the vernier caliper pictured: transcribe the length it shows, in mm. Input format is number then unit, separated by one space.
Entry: 6.8 mm
